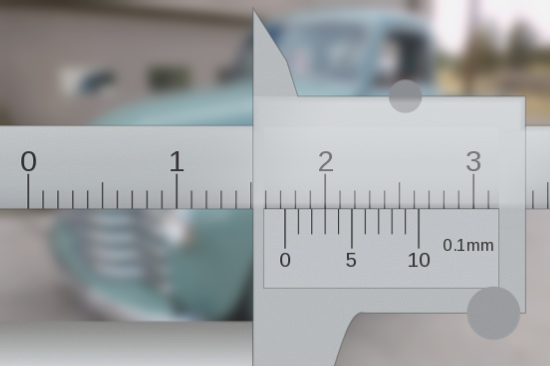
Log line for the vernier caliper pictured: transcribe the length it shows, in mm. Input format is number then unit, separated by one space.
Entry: 17.3 mm
